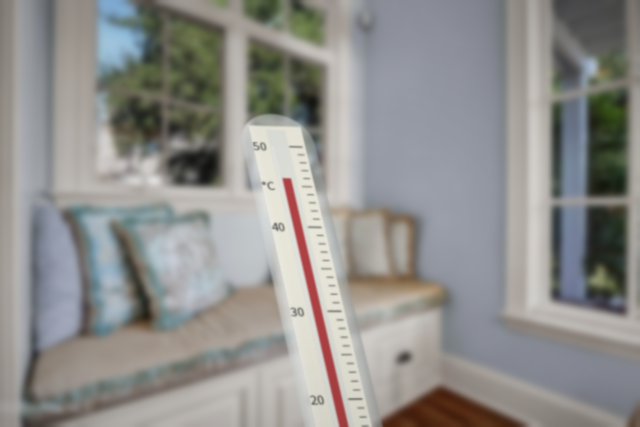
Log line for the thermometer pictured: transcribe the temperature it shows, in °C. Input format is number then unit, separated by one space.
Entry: 46 °C
